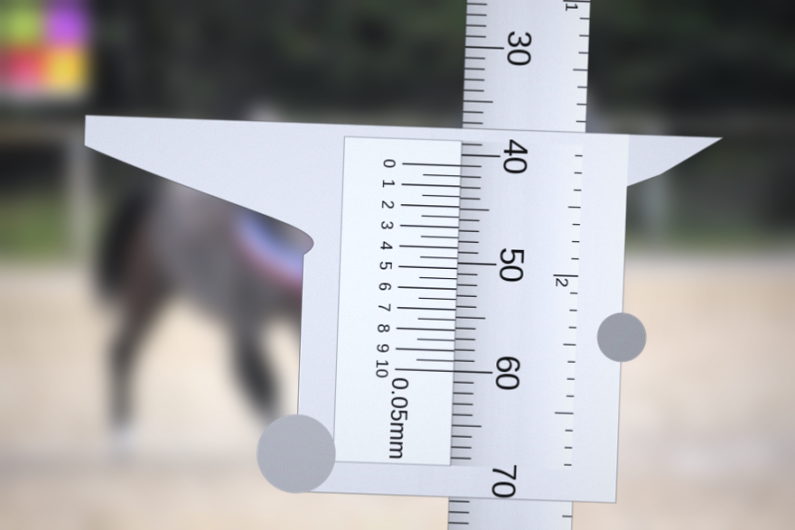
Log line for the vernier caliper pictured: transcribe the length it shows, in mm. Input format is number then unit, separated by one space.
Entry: 41.0 mm
